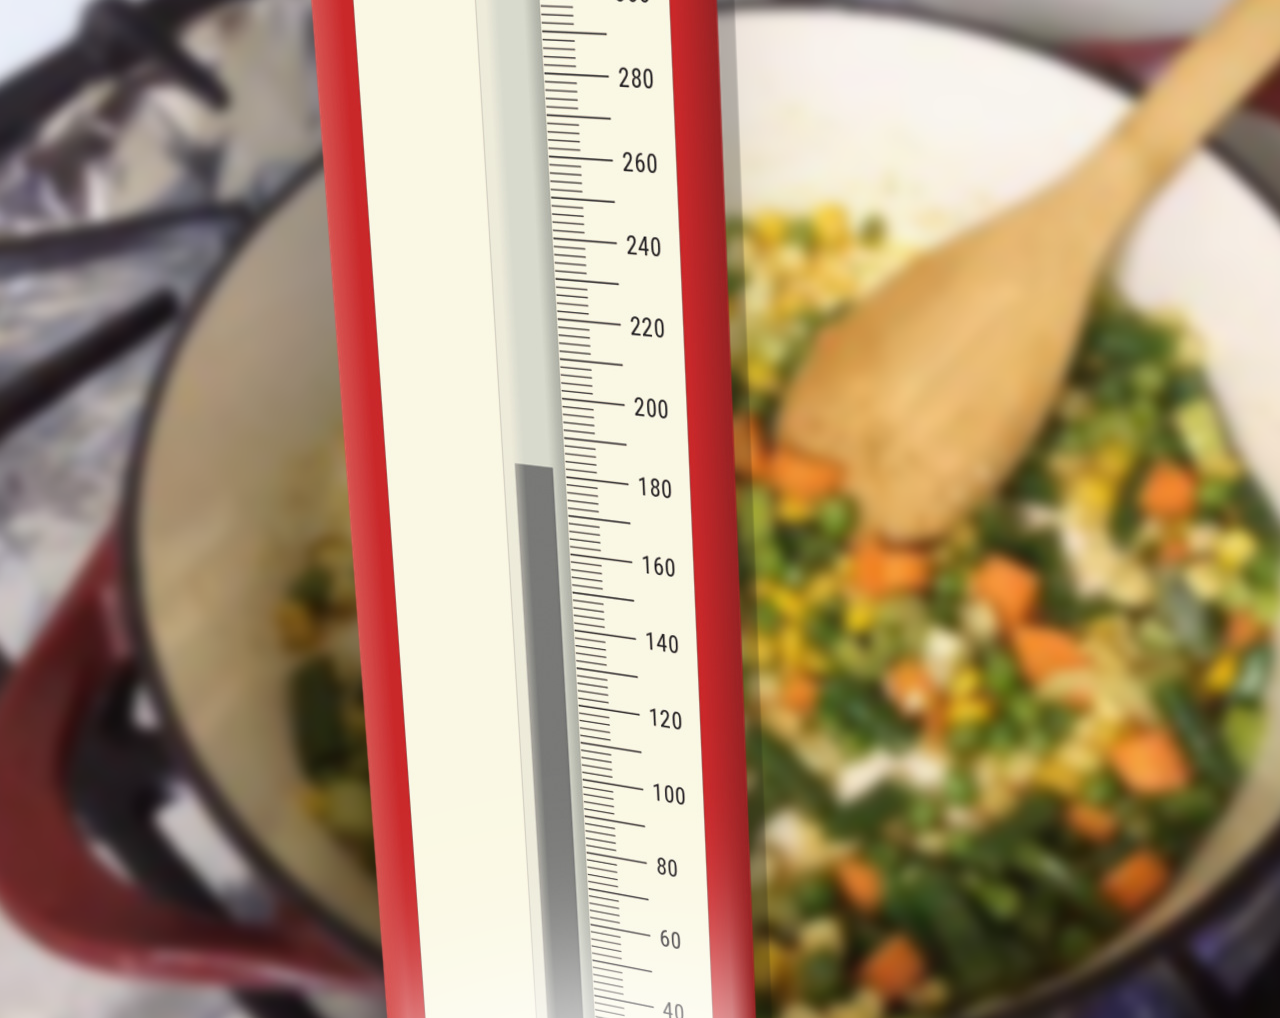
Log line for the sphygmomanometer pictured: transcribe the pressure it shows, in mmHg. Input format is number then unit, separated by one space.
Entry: 182 mmHg
